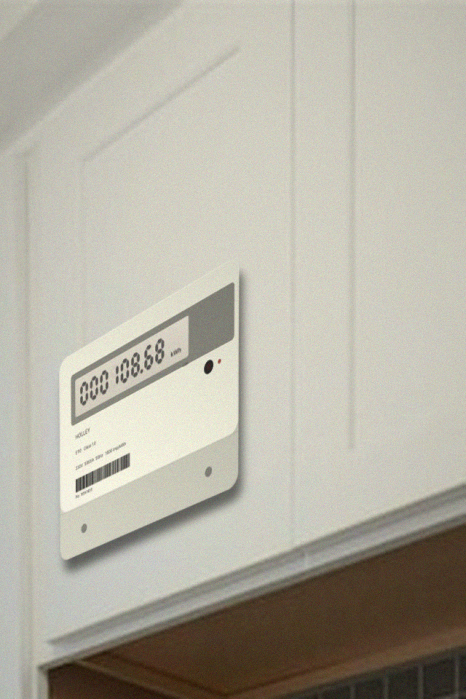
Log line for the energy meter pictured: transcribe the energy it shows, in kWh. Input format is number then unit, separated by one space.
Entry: 108.68 kWh
